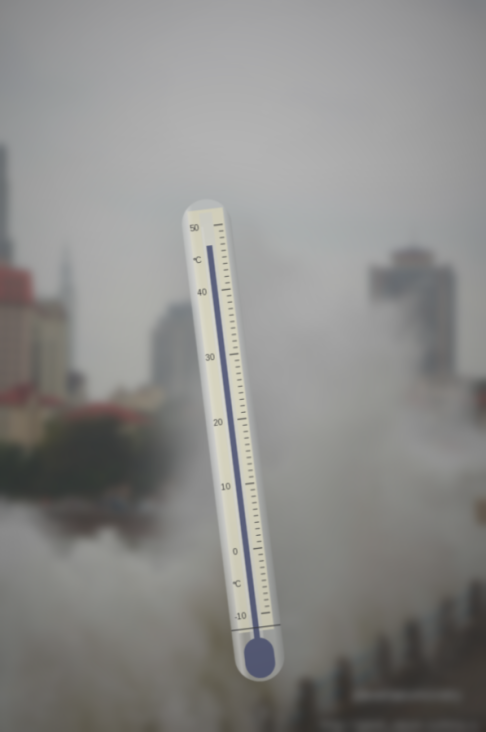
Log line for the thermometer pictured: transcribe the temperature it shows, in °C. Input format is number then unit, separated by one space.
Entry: 47 °C
